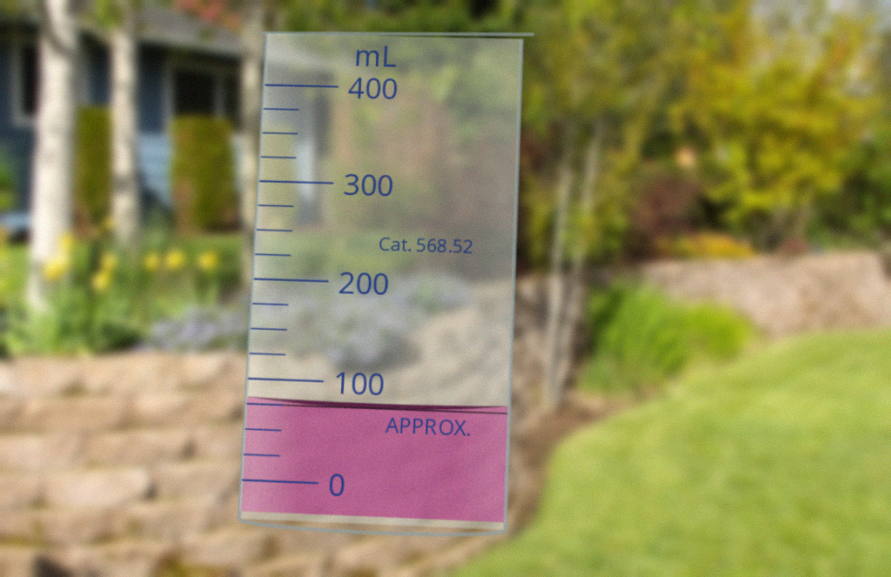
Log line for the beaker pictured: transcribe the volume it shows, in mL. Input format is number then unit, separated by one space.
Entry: 75 mL
